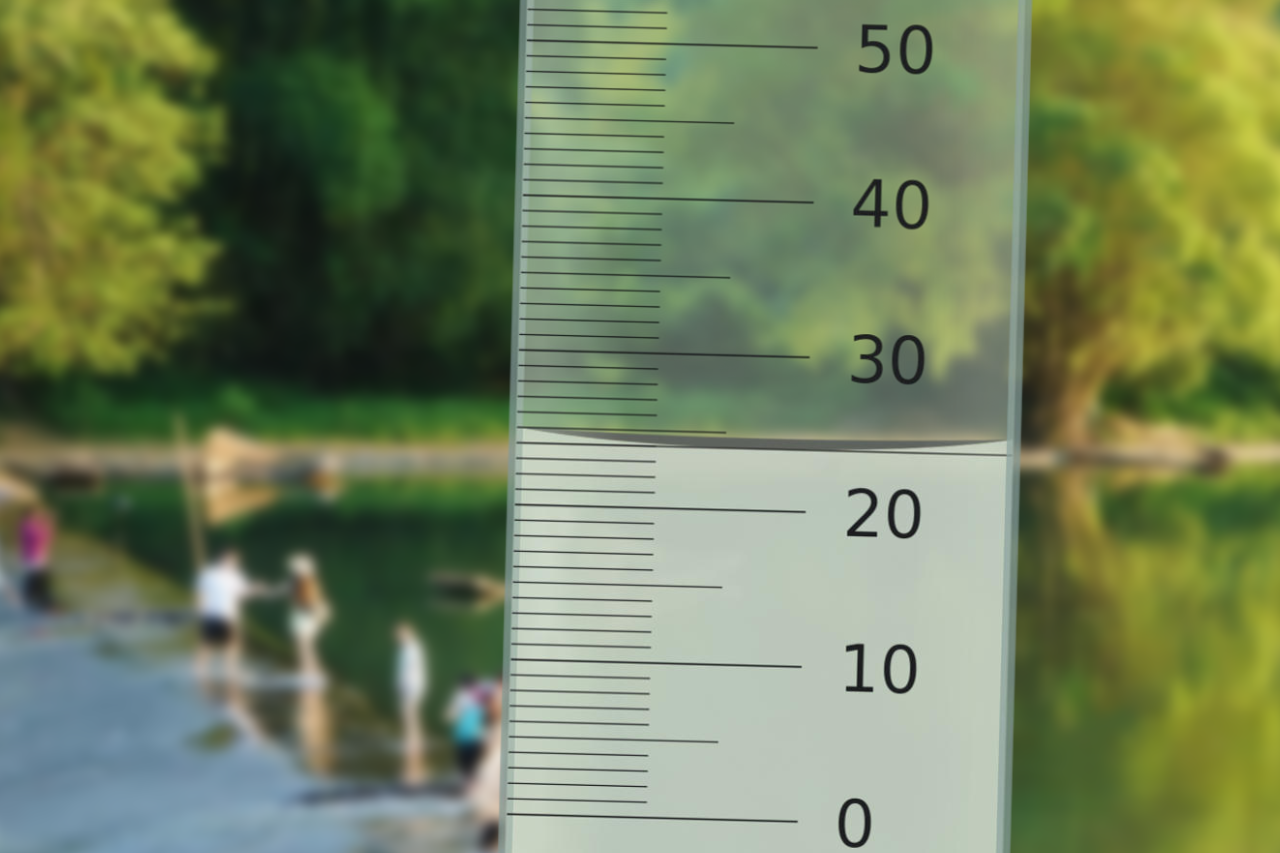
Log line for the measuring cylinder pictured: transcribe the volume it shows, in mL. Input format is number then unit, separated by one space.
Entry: 24 mL
